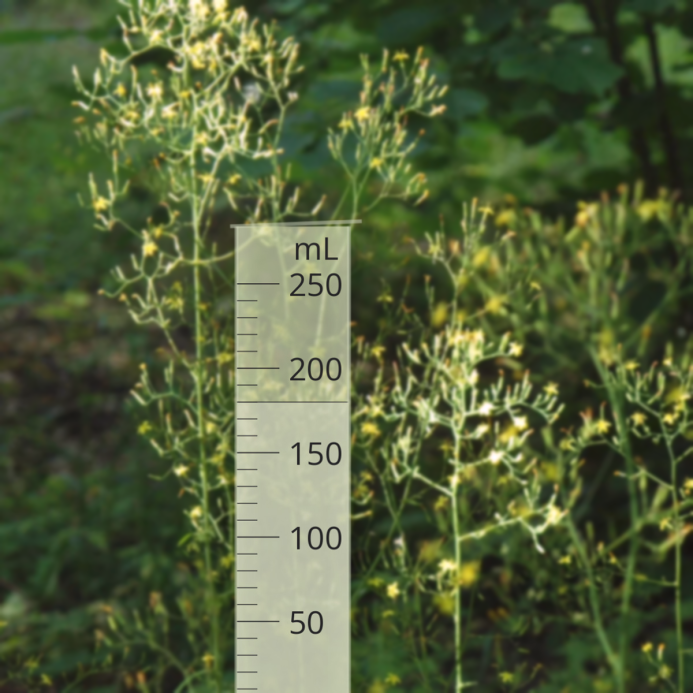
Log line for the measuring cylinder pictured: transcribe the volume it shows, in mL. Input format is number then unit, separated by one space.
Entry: 180 mL
